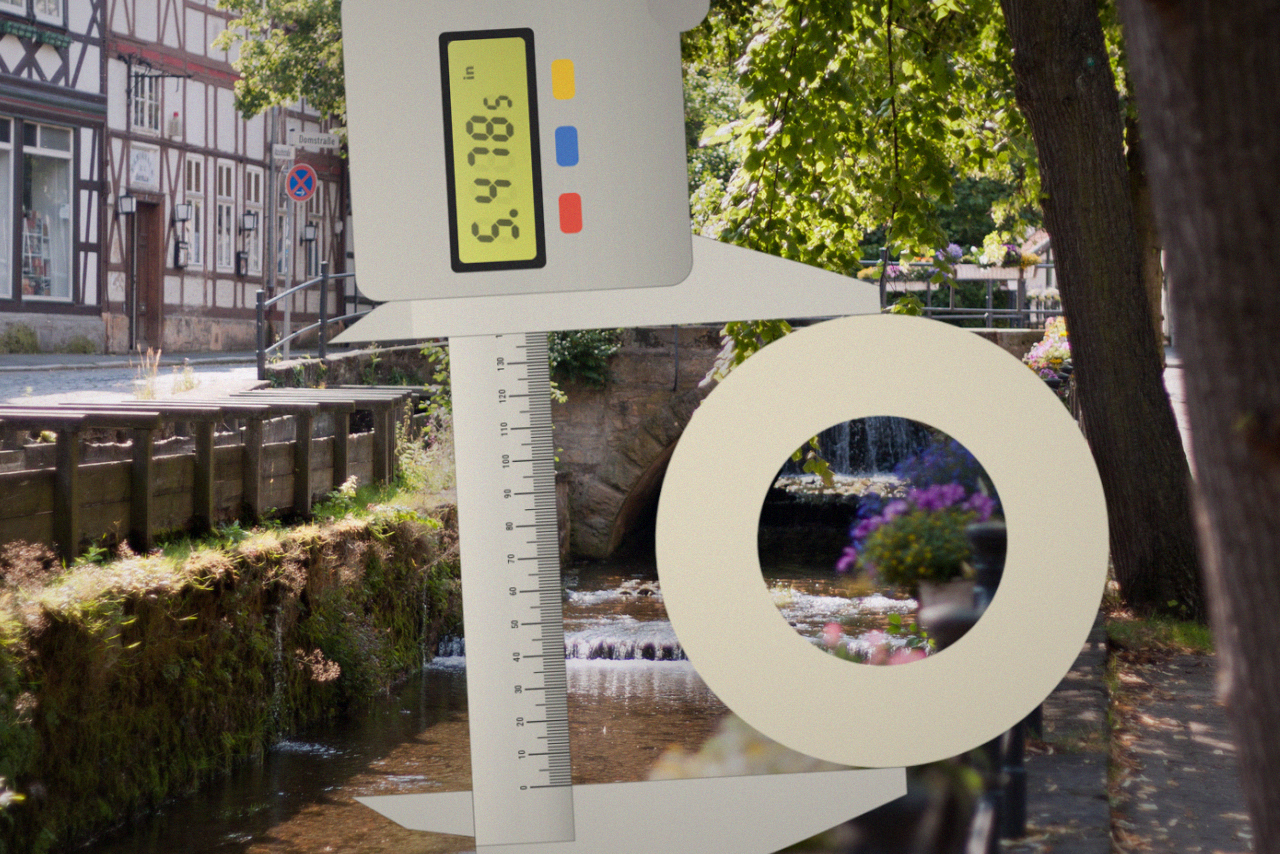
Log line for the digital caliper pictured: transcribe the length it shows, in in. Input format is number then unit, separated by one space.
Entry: 5.4785 in
